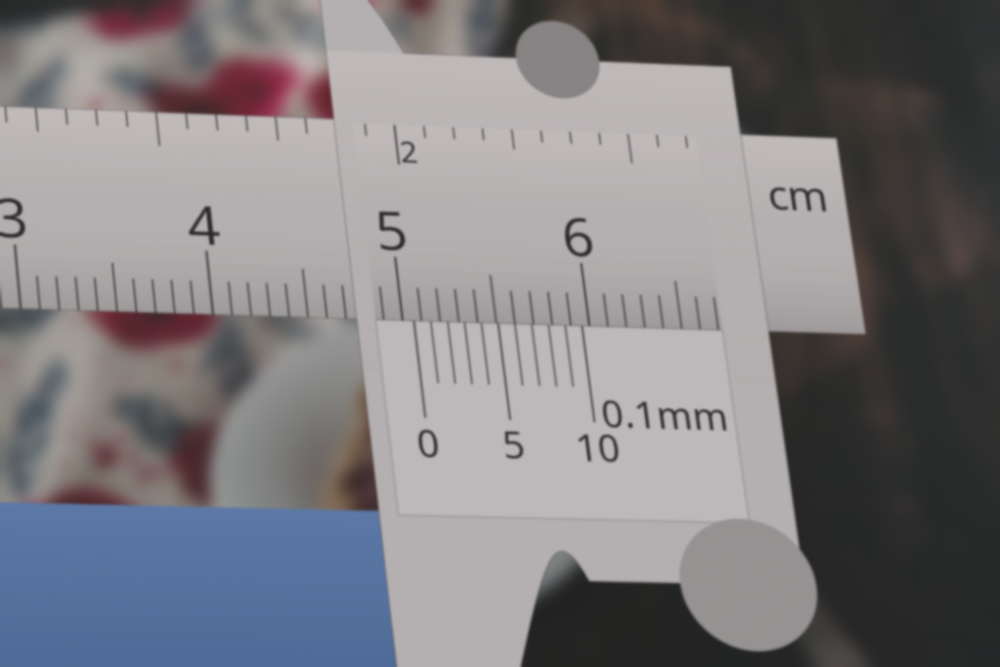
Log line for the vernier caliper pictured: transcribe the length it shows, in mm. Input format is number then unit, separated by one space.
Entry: 50.6 mm
